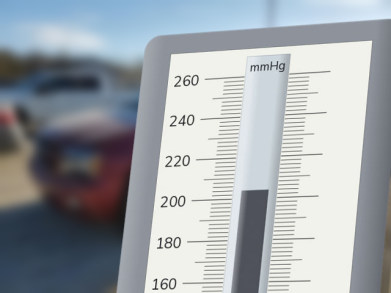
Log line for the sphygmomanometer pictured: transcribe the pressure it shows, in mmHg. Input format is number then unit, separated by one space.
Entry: 204 mmHg
